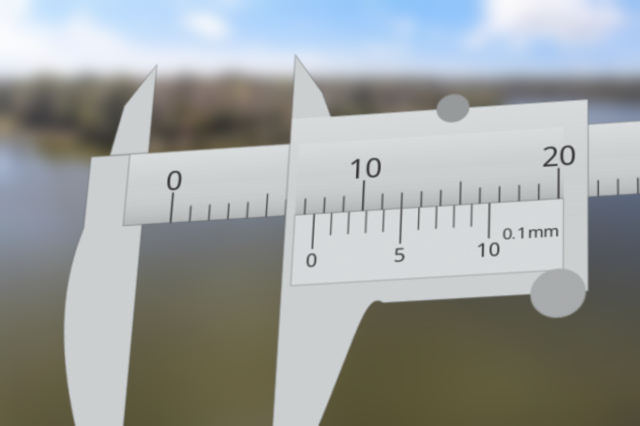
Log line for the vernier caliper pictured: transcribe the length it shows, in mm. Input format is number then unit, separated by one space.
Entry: 7.5 mm
